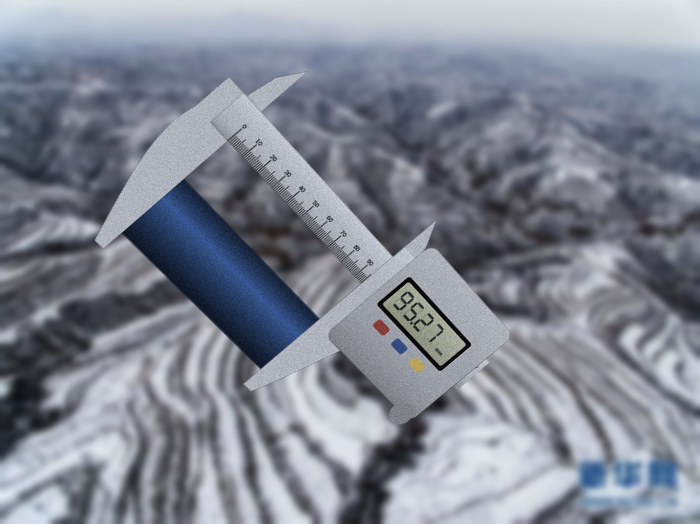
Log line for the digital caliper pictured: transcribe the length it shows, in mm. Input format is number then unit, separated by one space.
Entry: 95.27 mm
